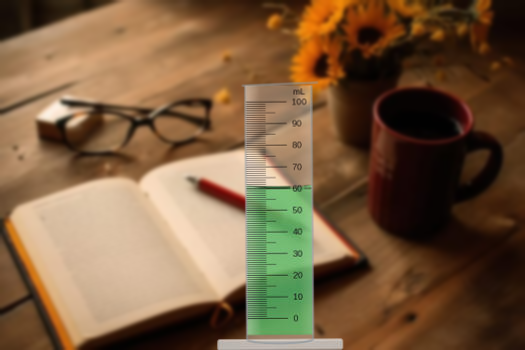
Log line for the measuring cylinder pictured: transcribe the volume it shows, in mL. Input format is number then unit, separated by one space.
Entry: 60 mL
